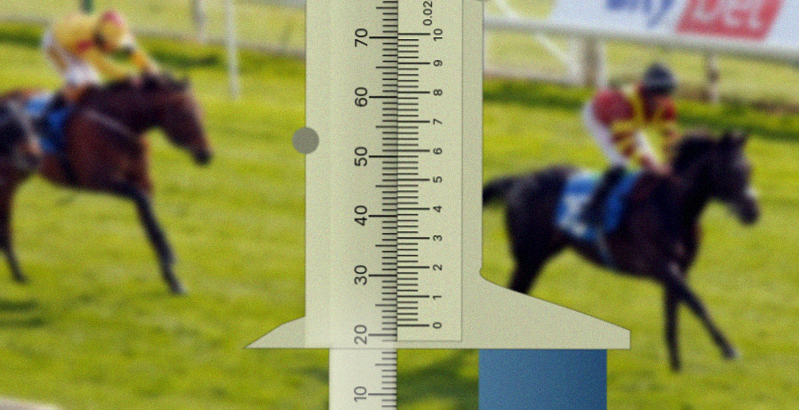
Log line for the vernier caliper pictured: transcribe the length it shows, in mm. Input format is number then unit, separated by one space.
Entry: 21.6 mm
